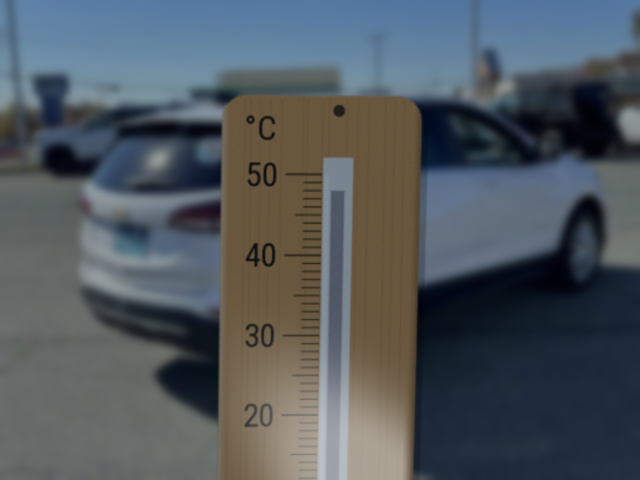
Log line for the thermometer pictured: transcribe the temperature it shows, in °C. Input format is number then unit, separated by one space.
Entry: 48 °C
